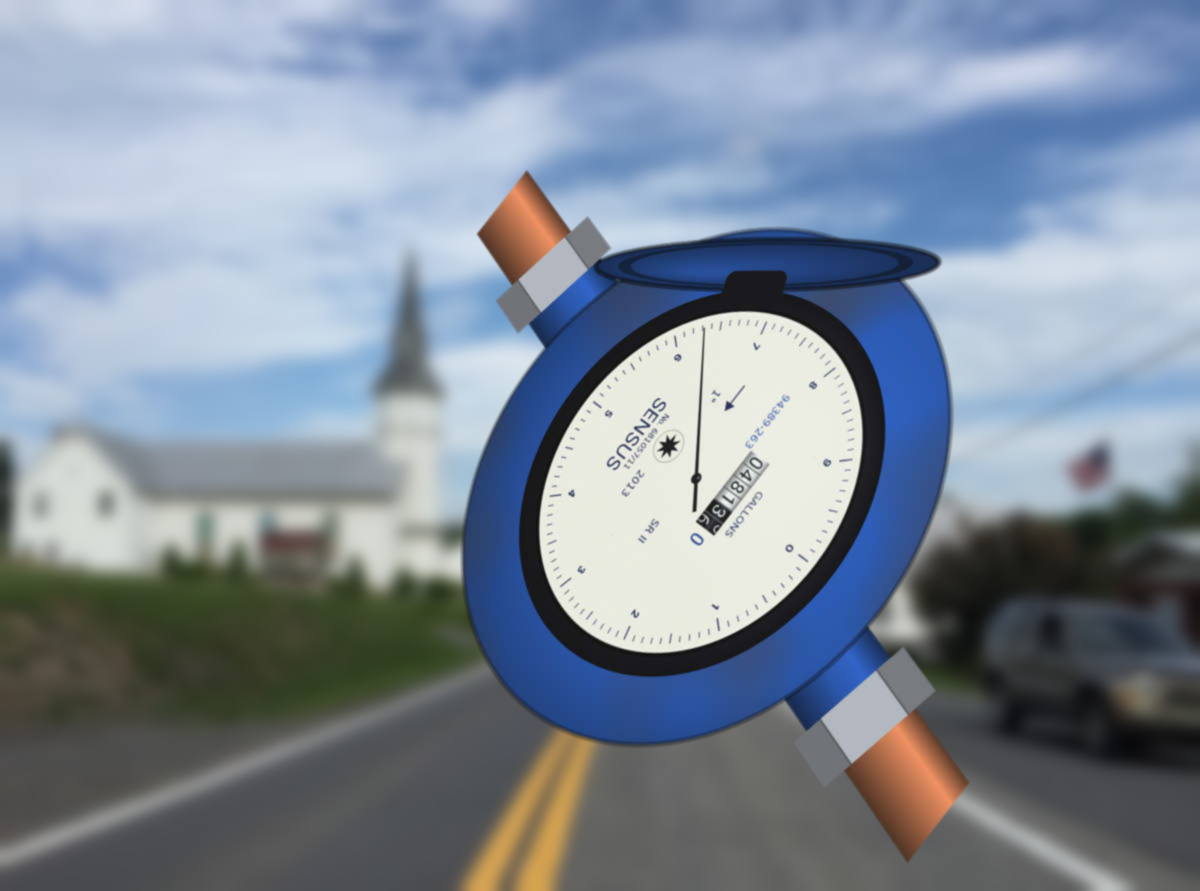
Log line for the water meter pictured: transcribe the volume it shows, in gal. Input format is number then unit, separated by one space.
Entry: 481356.3 gal
